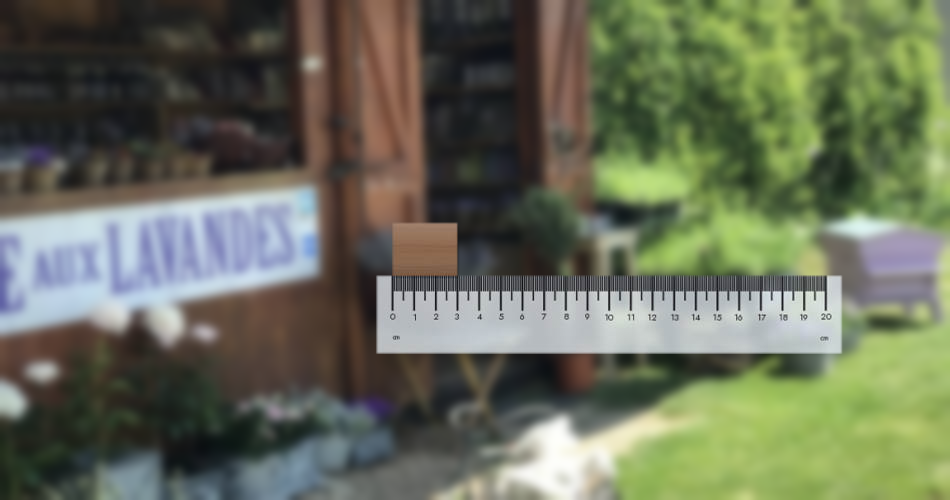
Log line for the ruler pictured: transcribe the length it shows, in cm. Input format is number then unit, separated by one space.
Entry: 3 cm
